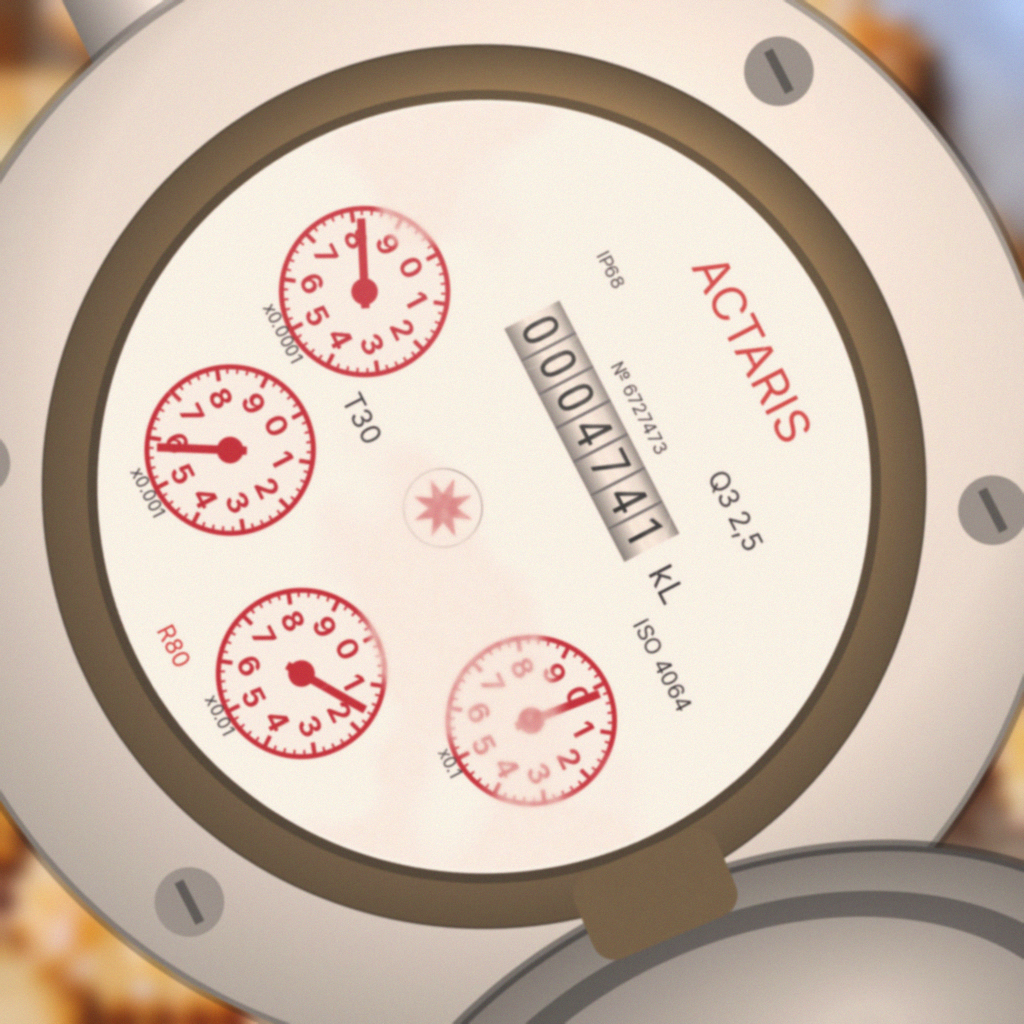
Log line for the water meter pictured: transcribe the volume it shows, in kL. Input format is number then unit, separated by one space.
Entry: 4741.0158 kL
